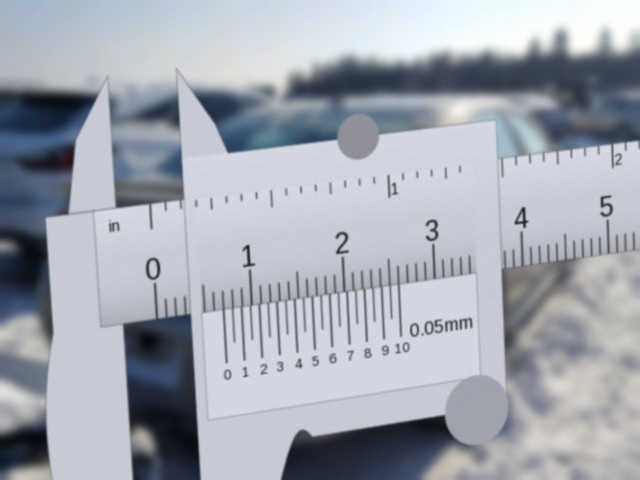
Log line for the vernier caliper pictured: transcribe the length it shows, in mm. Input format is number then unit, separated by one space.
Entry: 7.0 mm
